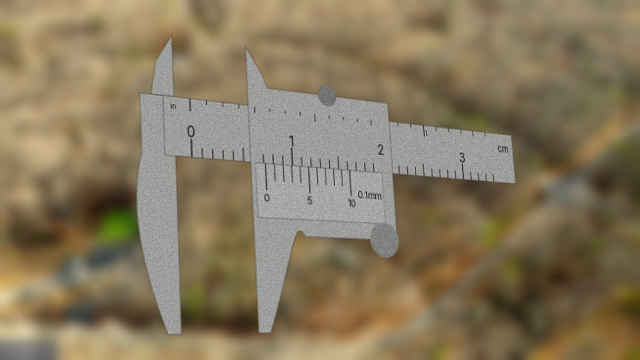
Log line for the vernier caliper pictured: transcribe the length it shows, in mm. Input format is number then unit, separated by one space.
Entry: 7.2 mm
